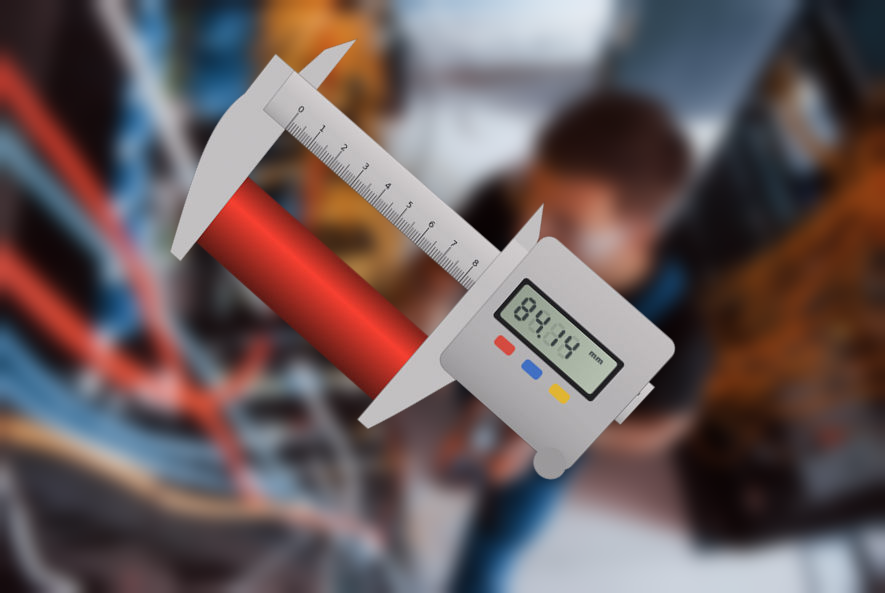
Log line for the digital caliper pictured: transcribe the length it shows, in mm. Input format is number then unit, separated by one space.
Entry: 84.14 mm
